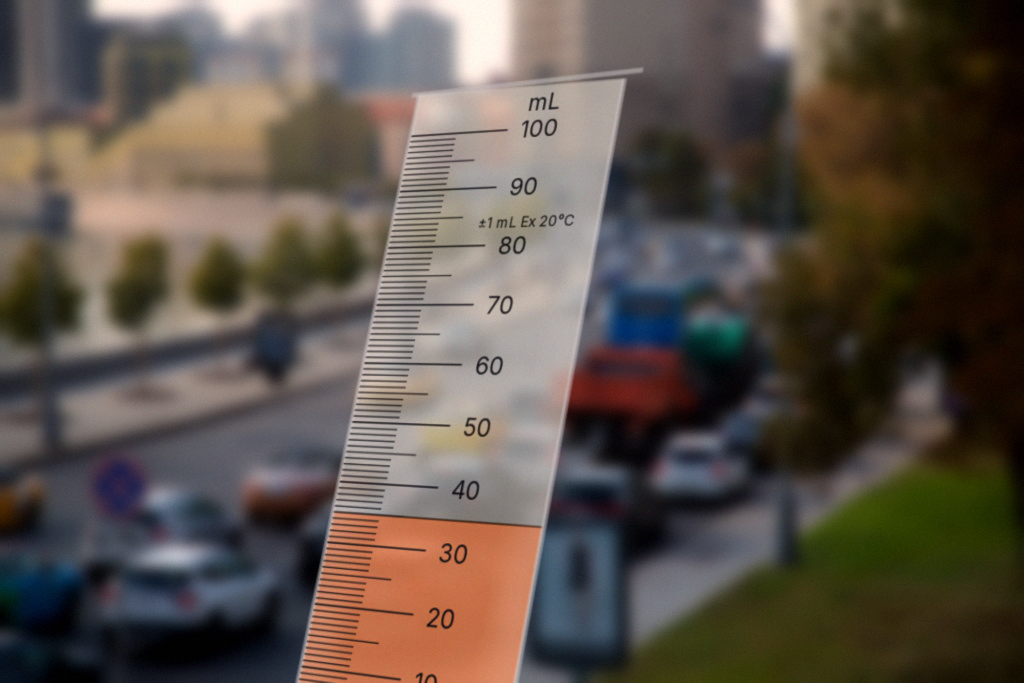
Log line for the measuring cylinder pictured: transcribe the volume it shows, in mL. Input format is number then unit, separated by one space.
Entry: 35 mL
